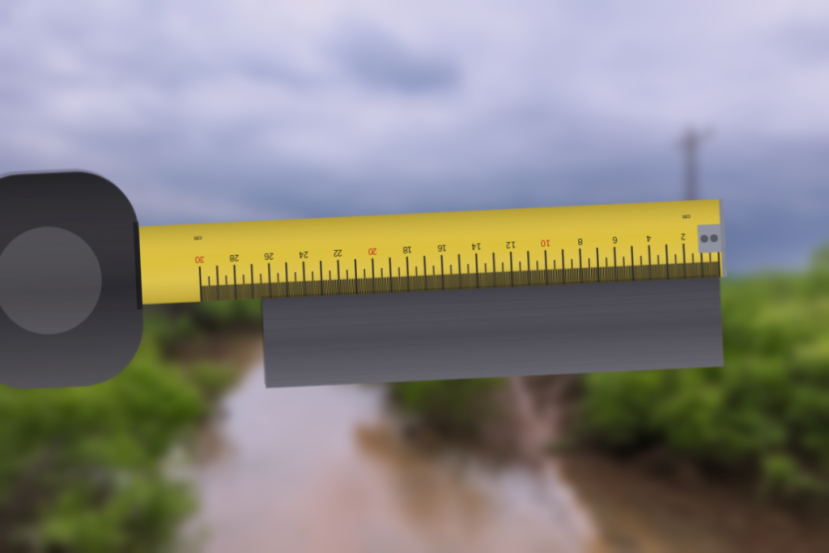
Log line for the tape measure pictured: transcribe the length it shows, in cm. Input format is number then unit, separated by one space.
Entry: 26.5 cm
